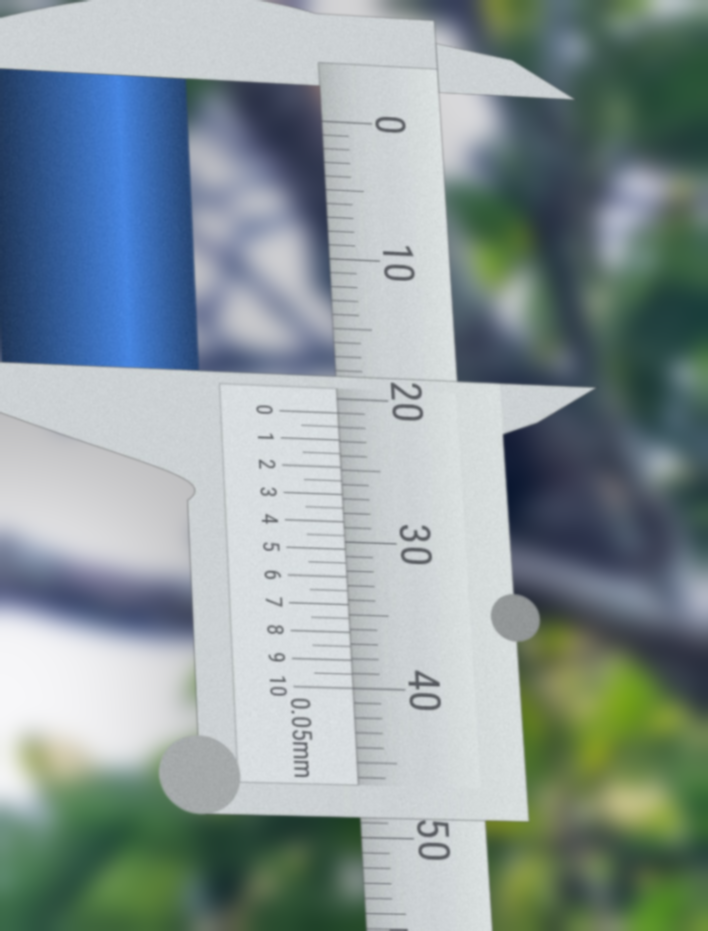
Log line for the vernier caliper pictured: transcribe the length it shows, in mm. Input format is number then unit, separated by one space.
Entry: 21.0 mm
